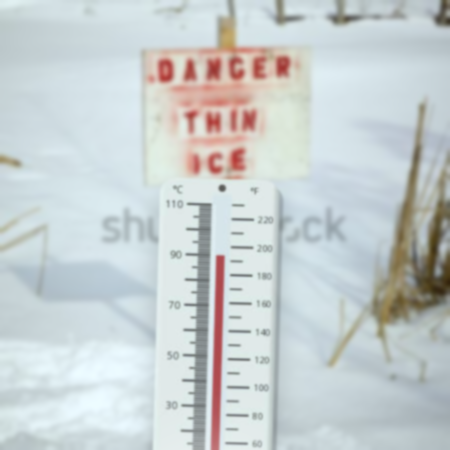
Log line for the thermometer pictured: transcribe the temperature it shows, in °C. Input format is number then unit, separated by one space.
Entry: 90 °C
